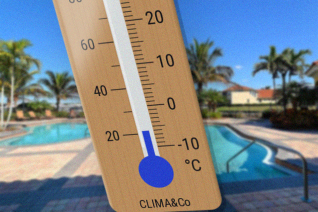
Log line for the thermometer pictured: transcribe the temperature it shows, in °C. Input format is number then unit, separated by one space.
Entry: -6 °C
